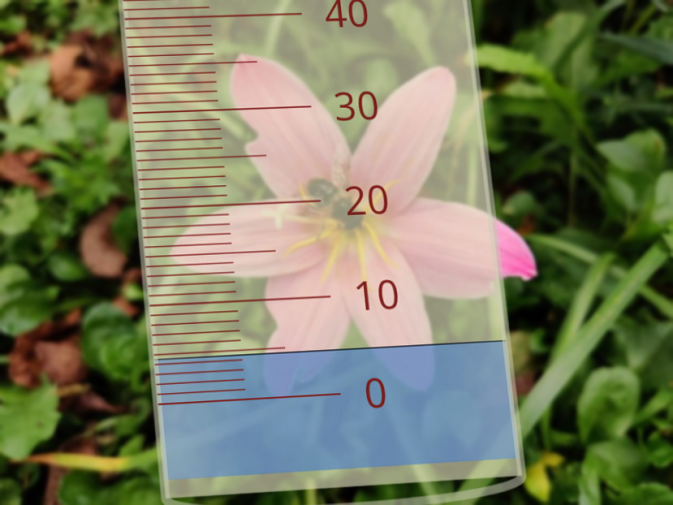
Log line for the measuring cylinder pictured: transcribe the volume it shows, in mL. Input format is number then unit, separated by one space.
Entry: 4.5 mL
